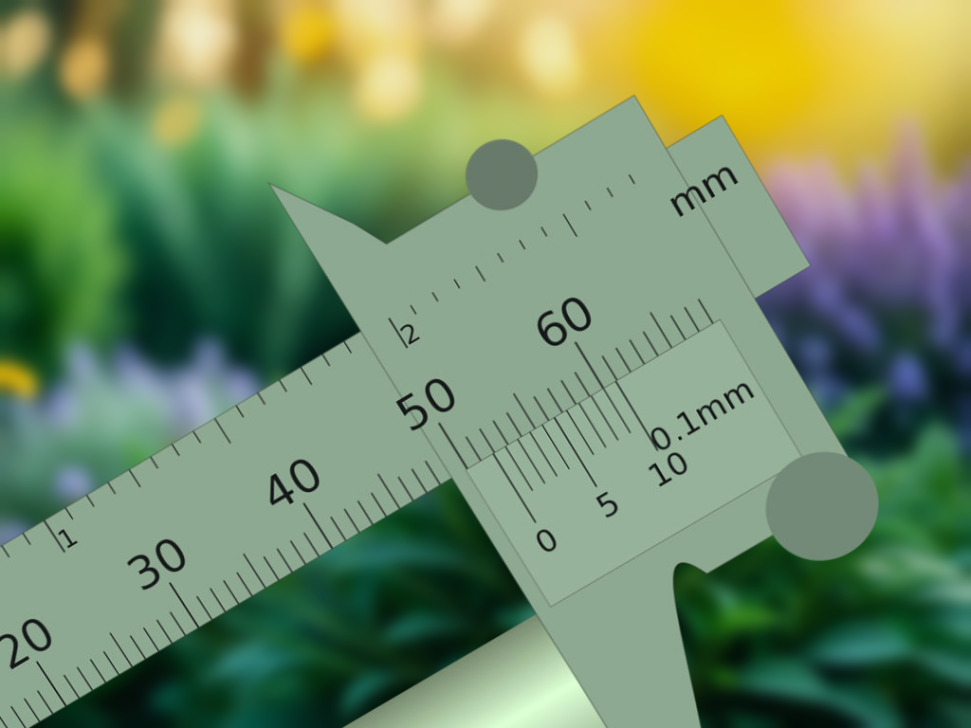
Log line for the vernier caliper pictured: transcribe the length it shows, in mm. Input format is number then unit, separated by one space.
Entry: 51.9 mm
